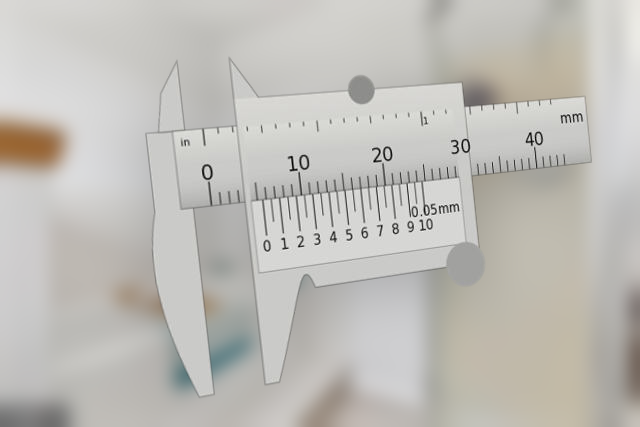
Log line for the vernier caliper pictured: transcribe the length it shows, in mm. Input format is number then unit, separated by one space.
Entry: 5.6 mm
